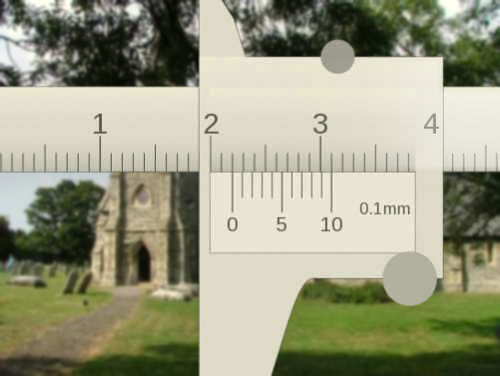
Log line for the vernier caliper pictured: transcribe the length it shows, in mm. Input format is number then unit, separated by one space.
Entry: 22.0 mm
